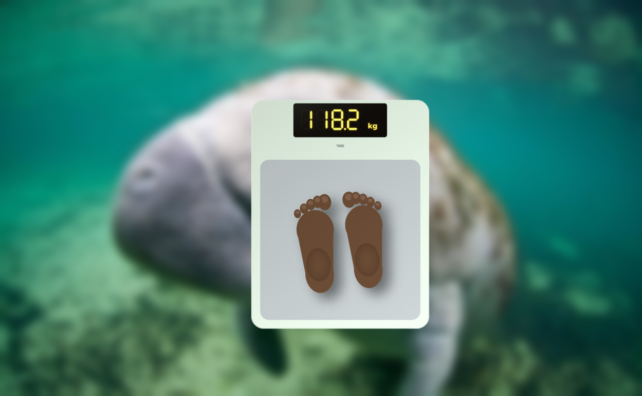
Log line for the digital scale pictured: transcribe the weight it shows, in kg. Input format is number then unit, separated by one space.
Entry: 118.2 kg
